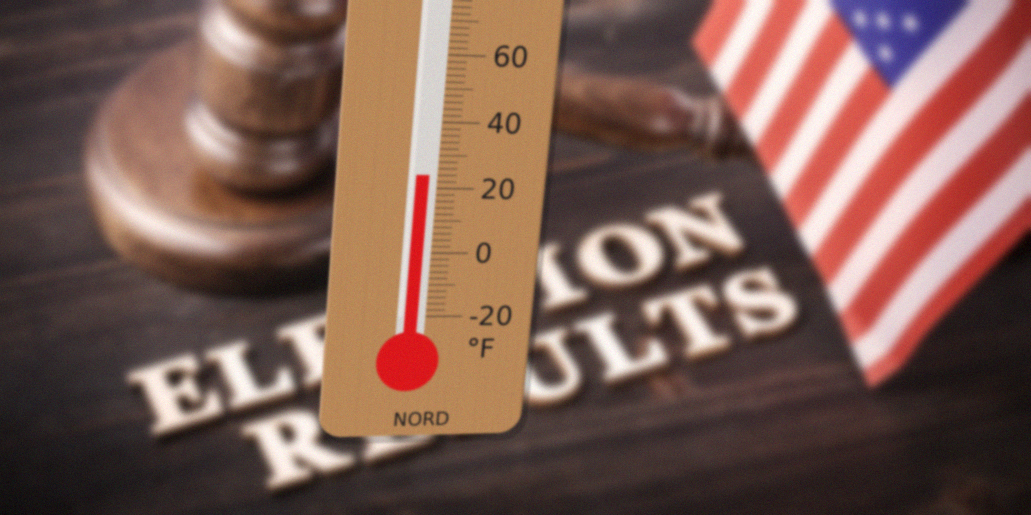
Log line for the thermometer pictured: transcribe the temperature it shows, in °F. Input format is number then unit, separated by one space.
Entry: 24 °F
